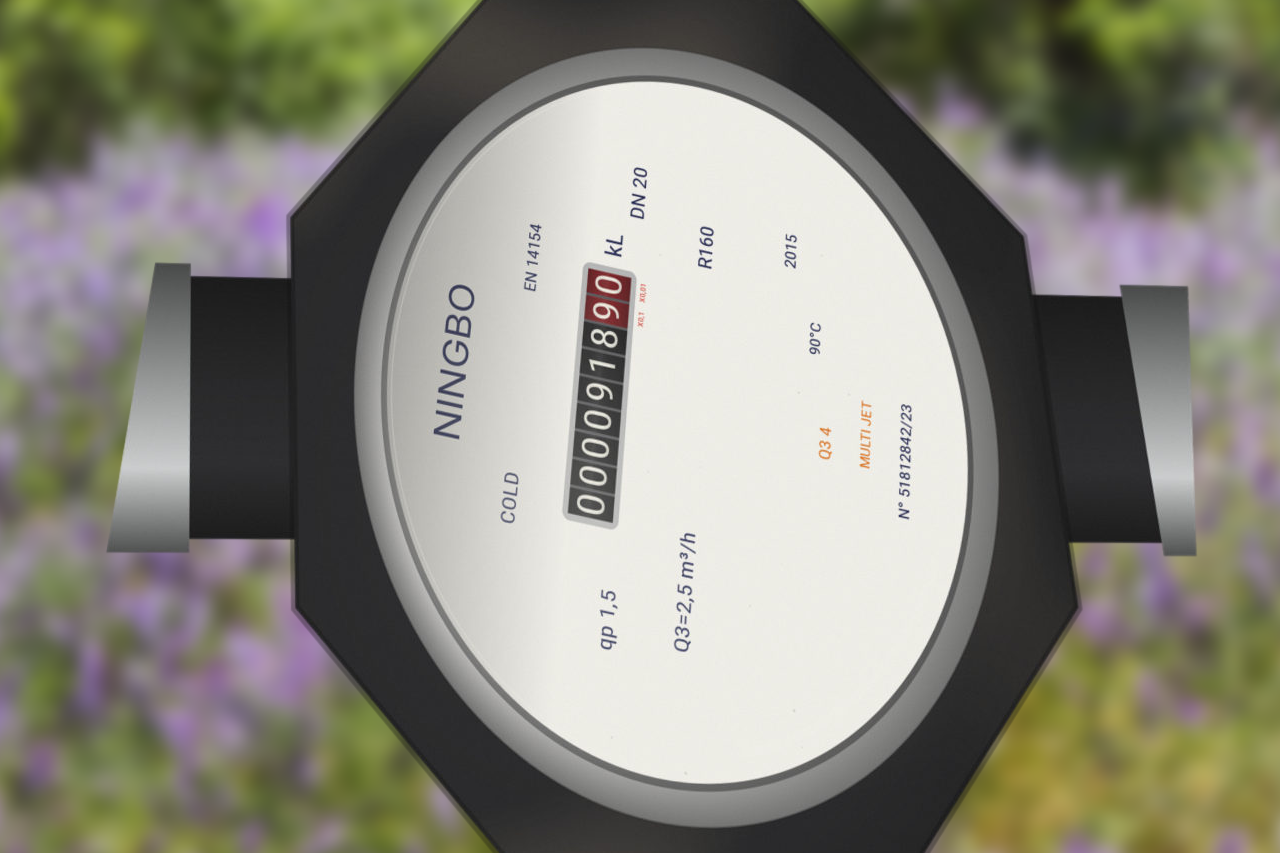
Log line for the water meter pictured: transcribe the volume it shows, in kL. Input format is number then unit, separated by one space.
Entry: 918.90 kL
